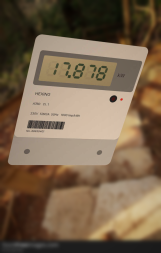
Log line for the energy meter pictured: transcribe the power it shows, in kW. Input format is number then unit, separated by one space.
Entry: 17.878 kW
